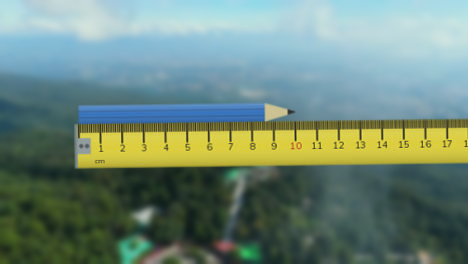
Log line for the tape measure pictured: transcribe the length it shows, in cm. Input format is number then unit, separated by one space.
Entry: 10 cm
